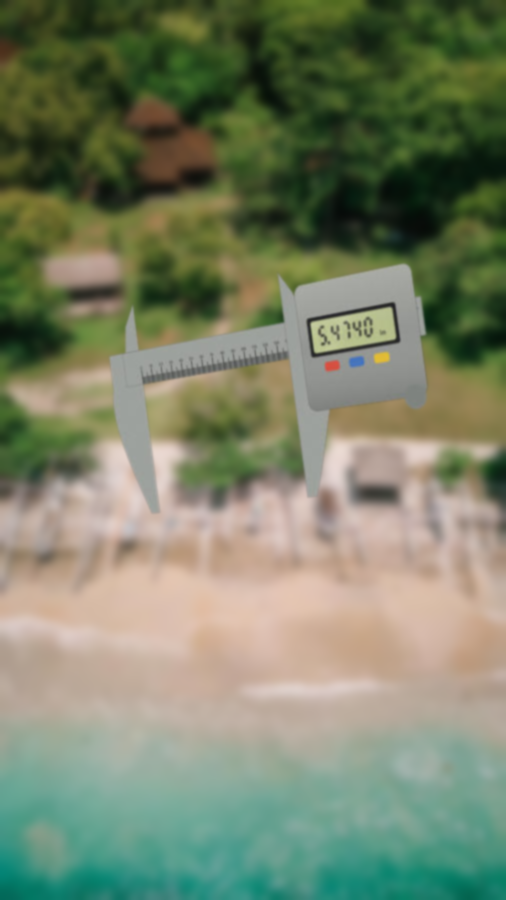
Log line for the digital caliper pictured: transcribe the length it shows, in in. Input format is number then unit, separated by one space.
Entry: 5.4740 in
